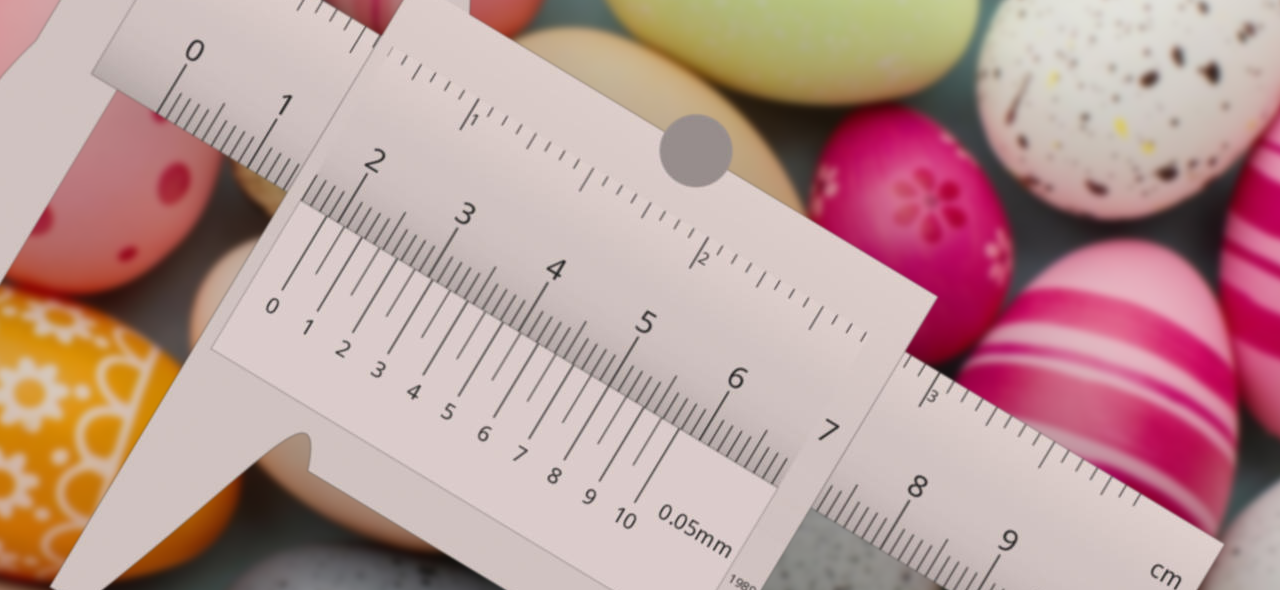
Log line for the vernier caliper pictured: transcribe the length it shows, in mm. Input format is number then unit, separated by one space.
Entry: 18.8 mm
